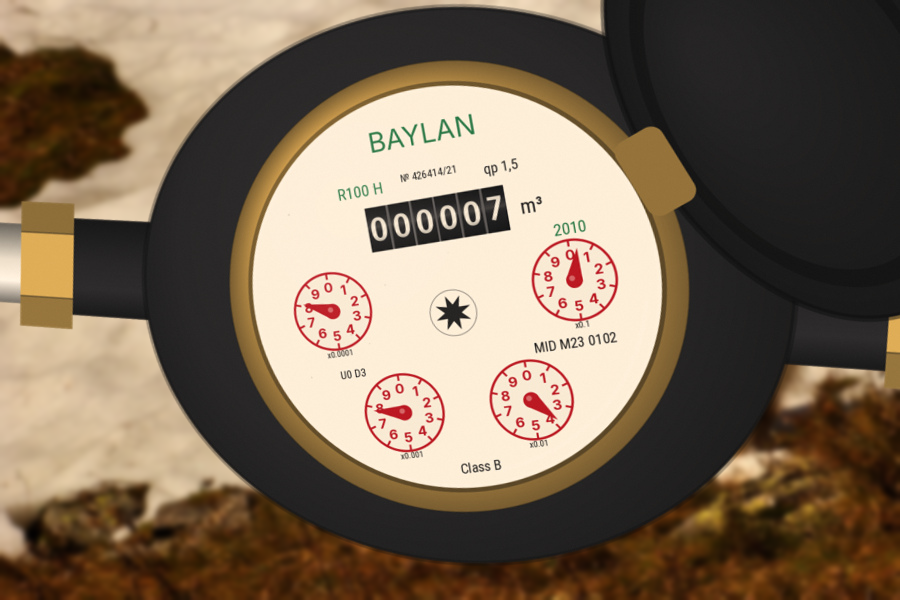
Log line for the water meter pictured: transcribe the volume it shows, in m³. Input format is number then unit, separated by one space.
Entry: 7.0378 m³
